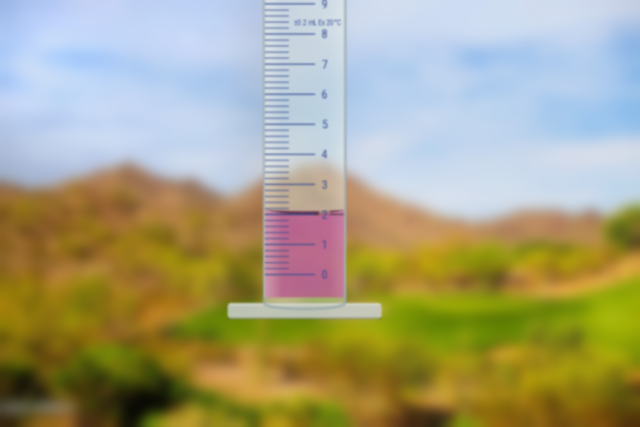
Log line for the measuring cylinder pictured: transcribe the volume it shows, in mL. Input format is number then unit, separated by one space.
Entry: 2 mL
